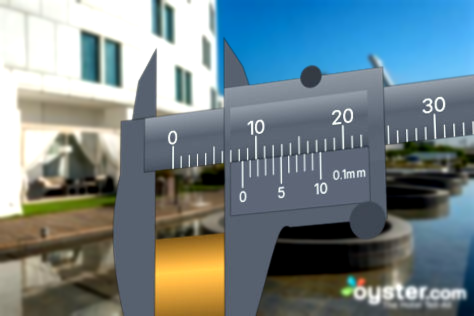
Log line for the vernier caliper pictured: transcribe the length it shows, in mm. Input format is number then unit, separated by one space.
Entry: 8.4 mm
